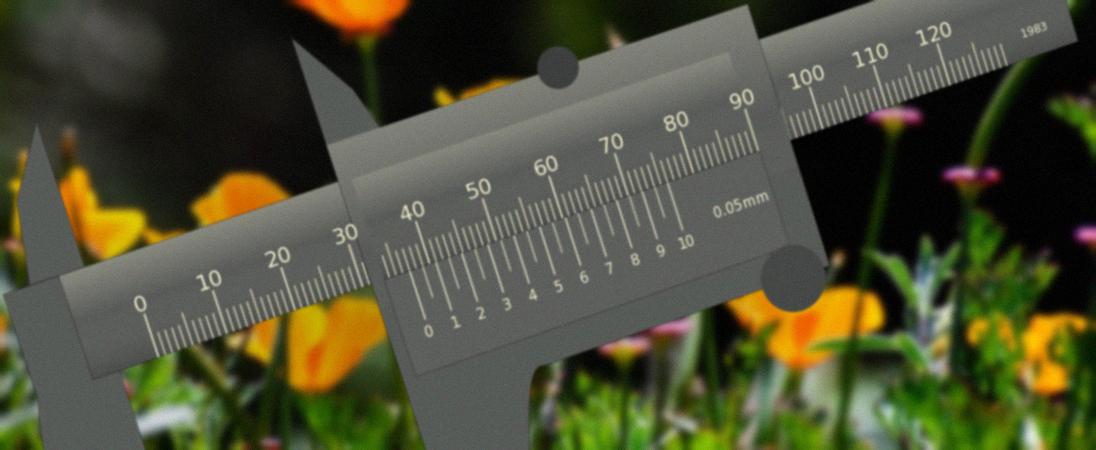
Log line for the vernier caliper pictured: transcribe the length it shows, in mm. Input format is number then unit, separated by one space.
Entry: 37.0 mm
